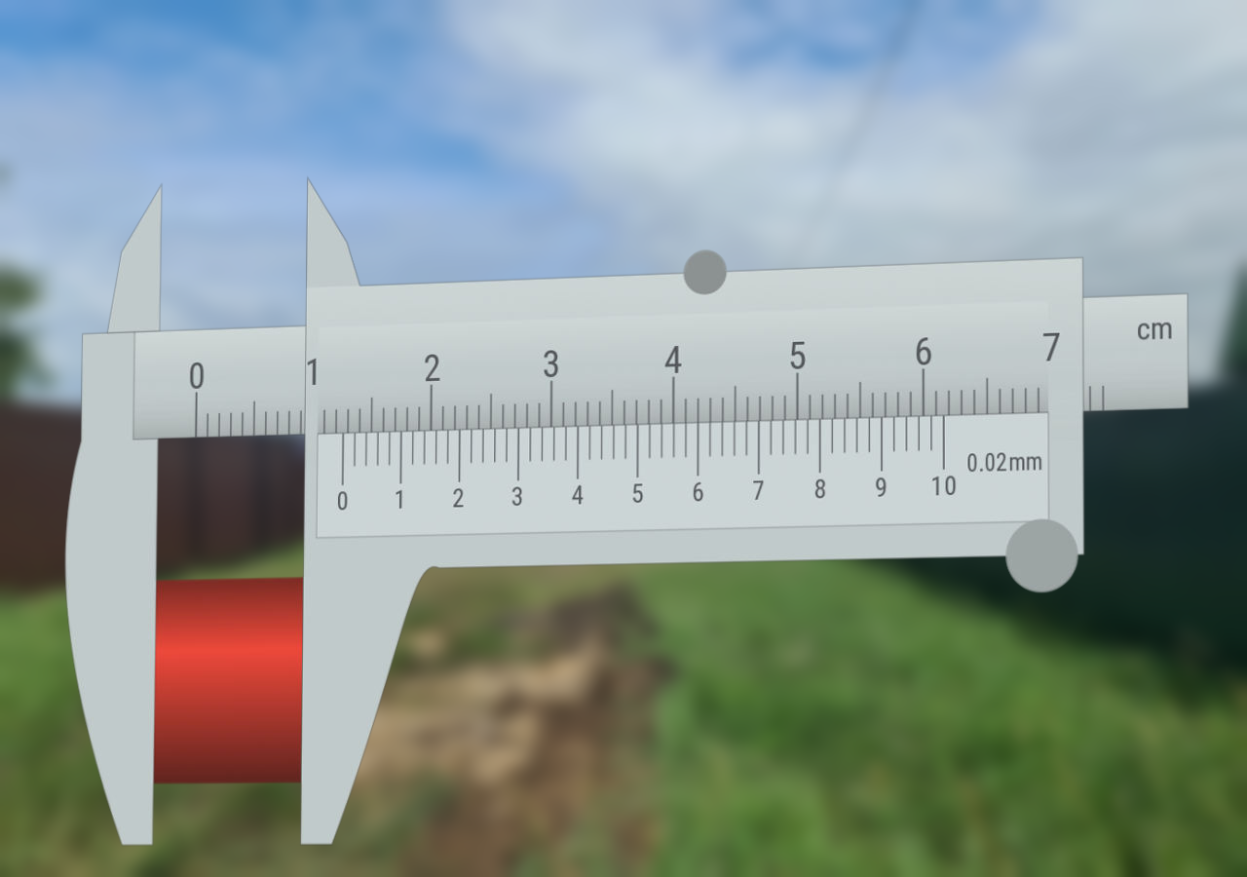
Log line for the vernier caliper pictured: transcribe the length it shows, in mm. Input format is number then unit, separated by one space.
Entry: 12.6 mm
